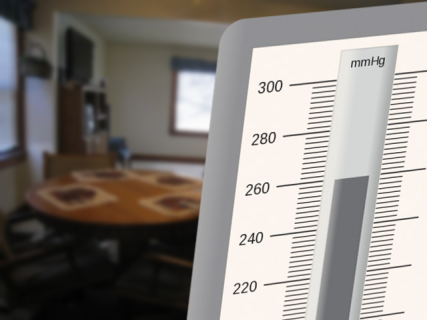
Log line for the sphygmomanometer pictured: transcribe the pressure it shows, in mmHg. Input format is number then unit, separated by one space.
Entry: 260 mmHg
